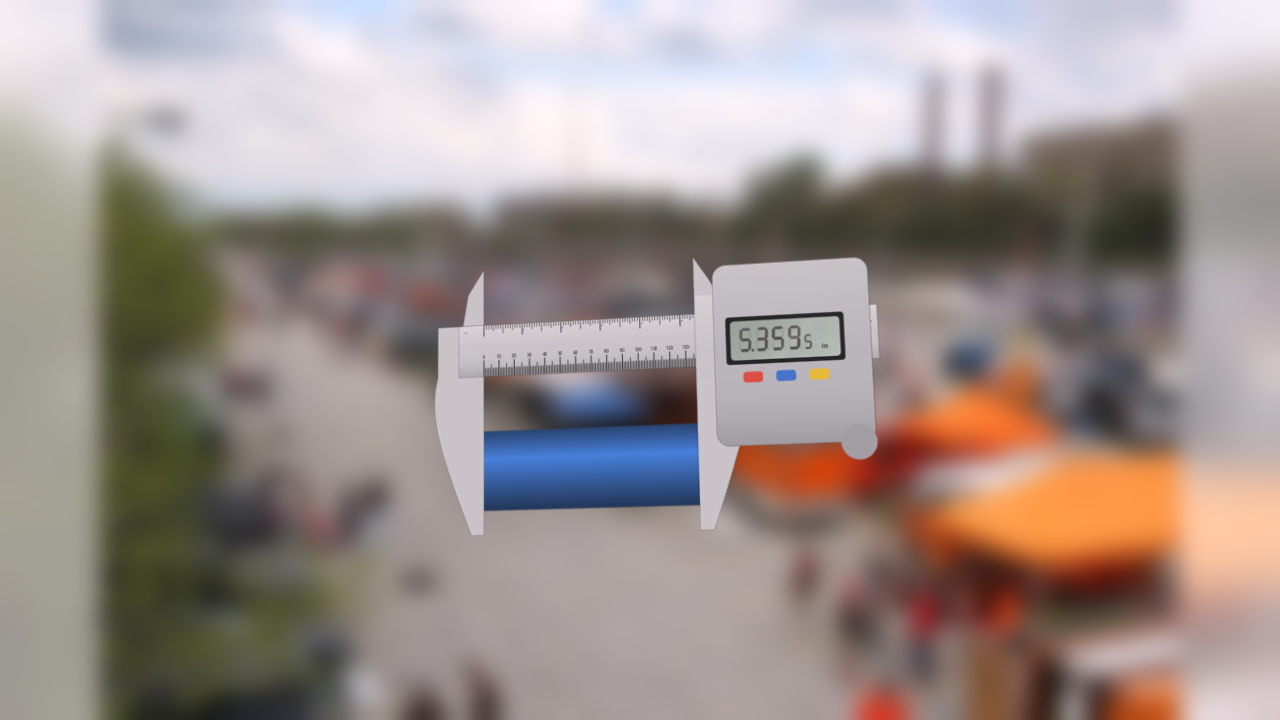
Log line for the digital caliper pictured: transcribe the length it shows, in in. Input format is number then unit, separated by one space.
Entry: 5.3595 in
